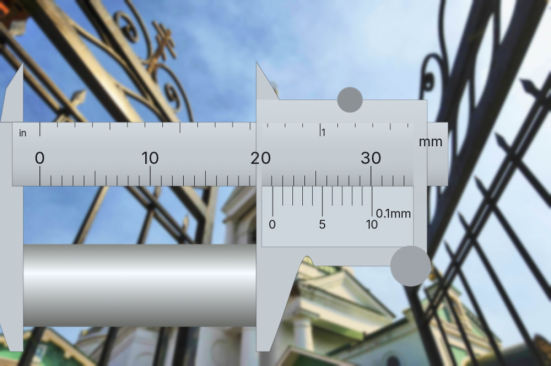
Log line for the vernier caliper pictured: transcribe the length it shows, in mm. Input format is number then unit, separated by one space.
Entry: 21.1 mm
